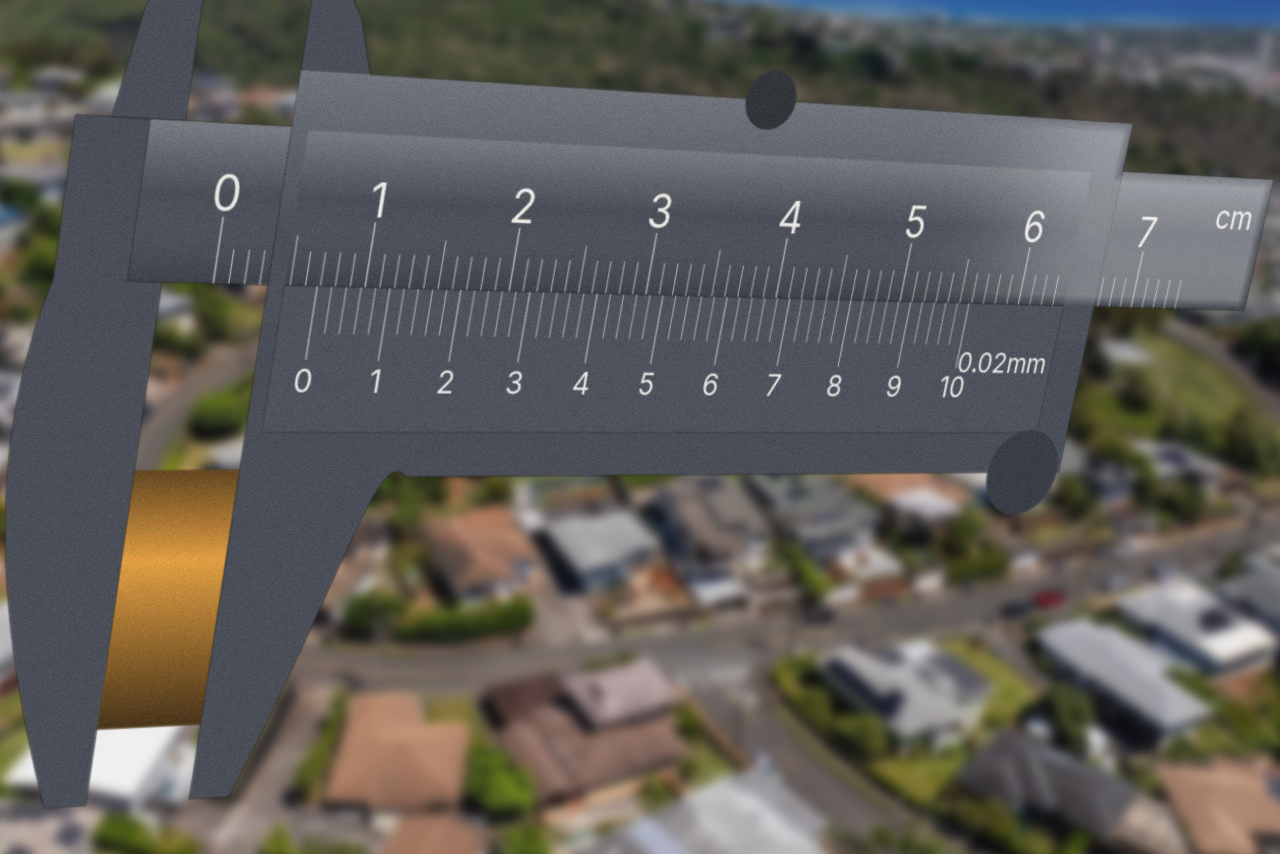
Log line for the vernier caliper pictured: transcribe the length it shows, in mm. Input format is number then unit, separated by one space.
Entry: 6.8 mm
